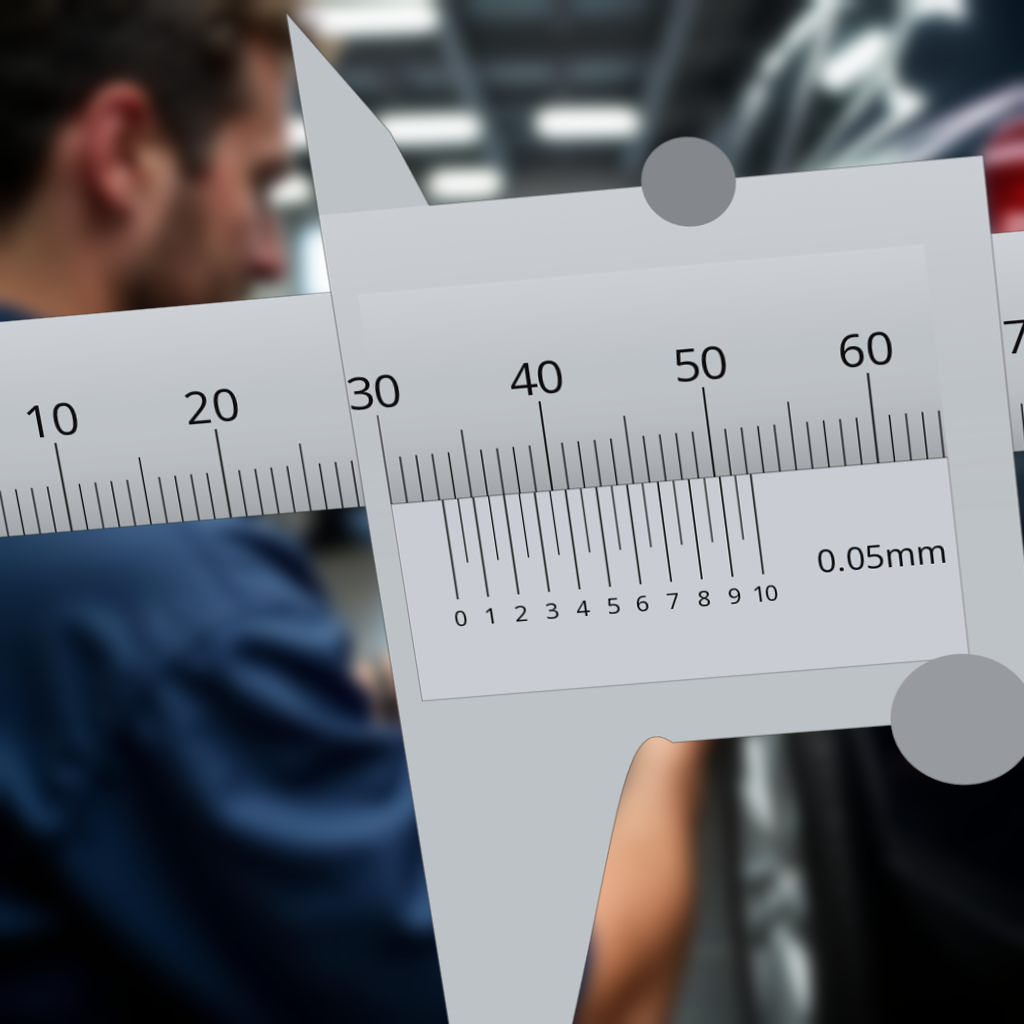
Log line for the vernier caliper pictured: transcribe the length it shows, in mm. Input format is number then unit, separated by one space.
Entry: 33.2 mm
